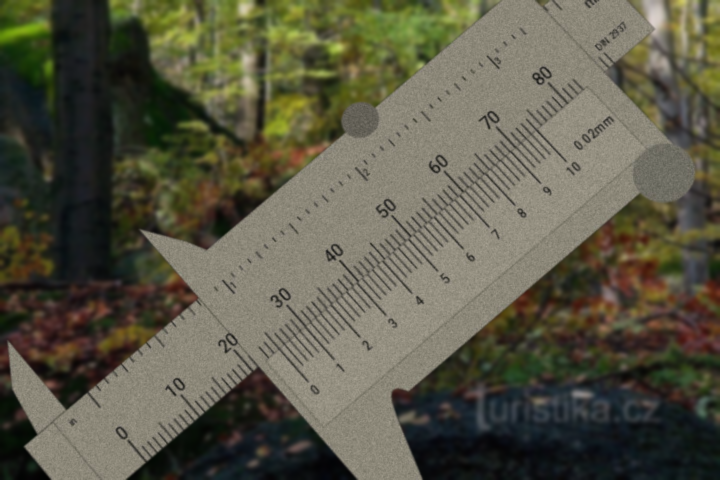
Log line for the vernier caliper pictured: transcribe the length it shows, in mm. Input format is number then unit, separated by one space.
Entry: 25.0 mm
